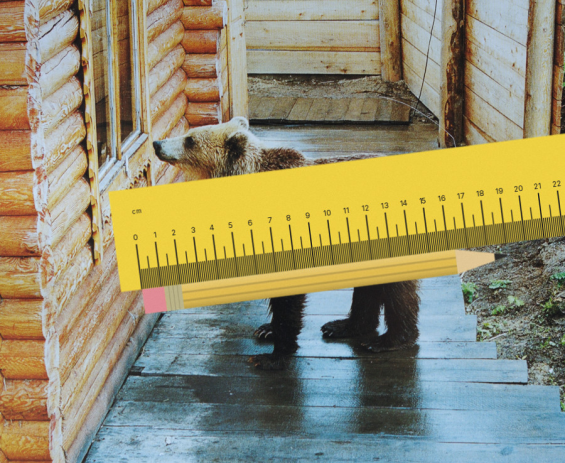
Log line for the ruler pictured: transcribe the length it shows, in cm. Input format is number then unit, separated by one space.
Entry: 19 cm
